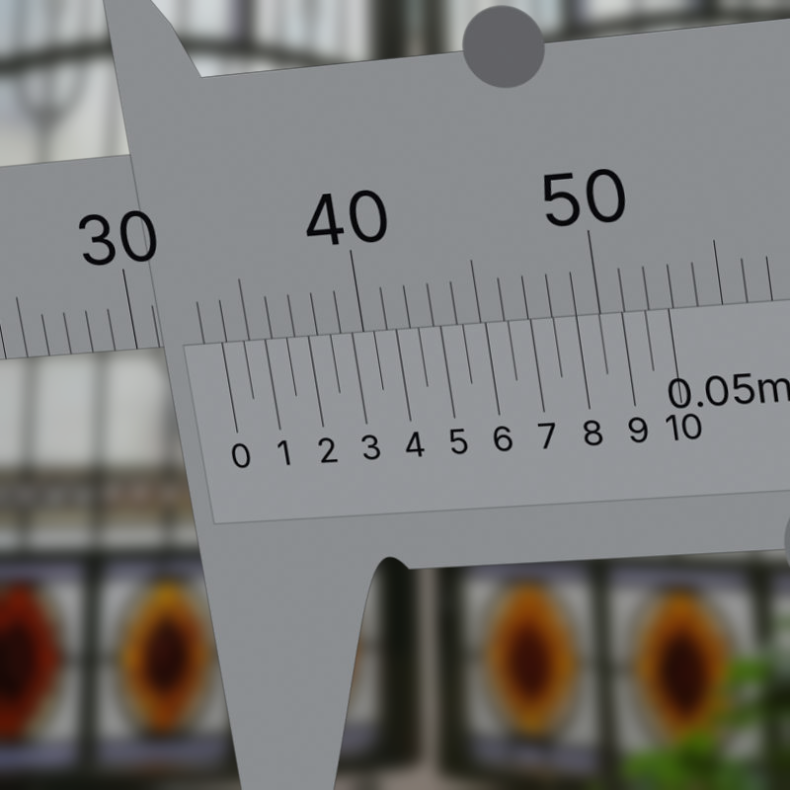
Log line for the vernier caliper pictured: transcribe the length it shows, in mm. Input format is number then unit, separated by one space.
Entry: 33.80 mm
